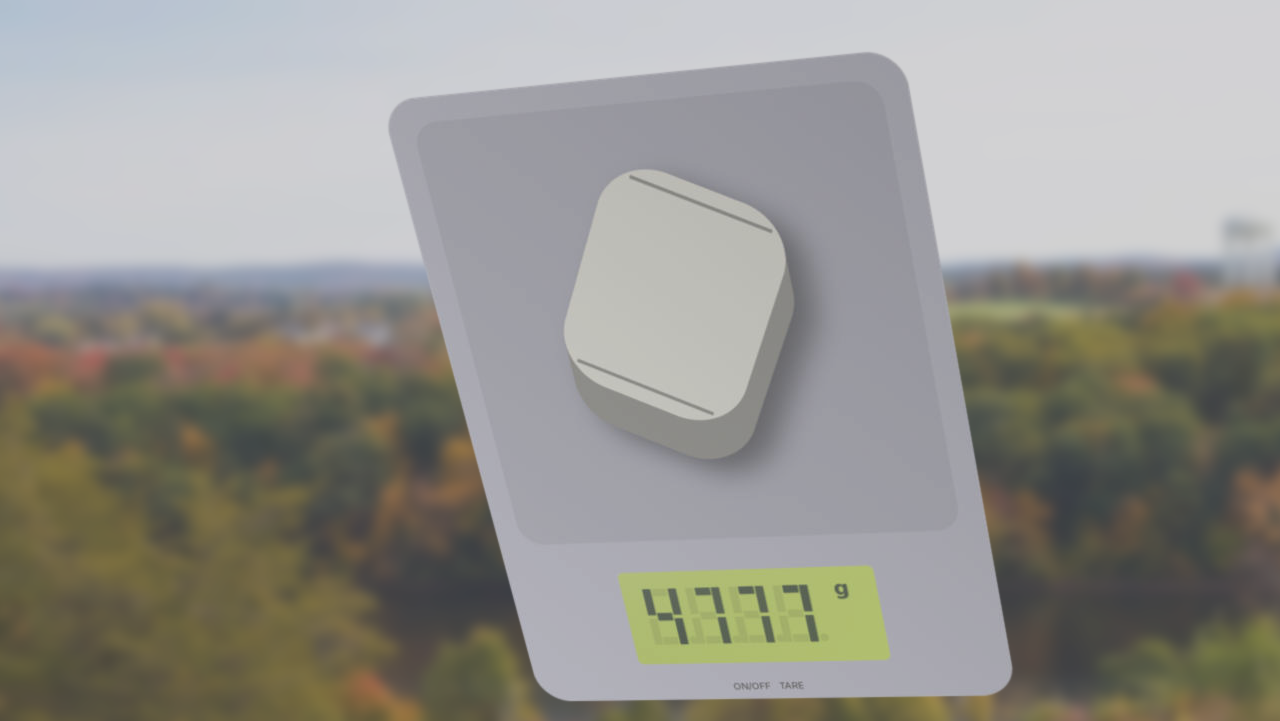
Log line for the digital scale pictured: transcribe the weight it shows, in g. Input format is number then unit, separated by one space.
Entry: 4777 g
